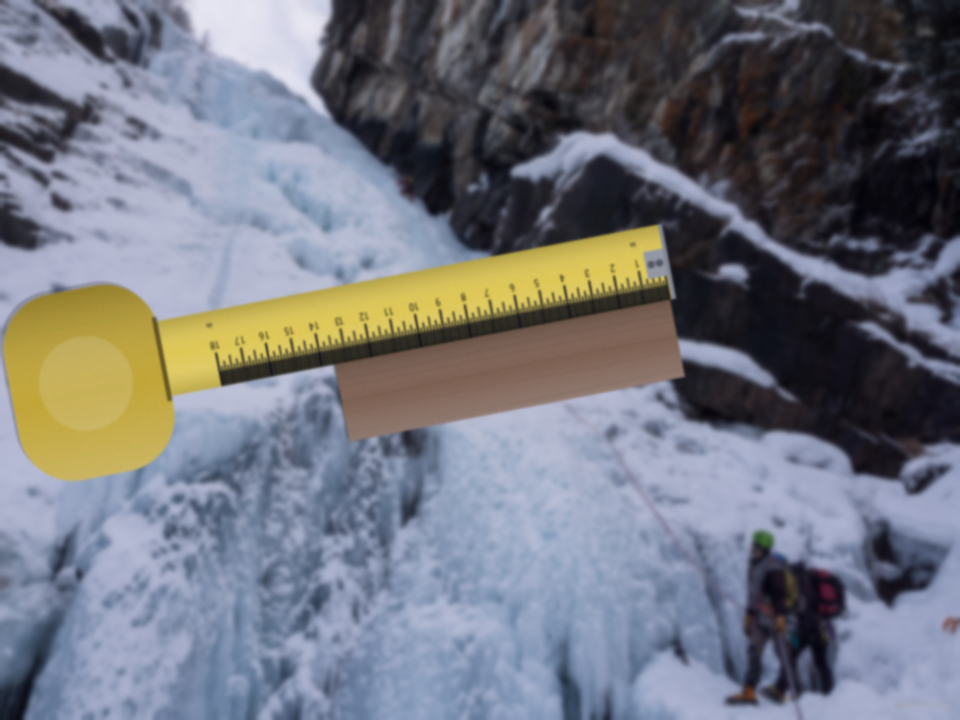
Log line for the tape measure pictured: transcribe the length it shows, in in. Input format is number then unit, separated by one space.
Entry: 13.5 in
